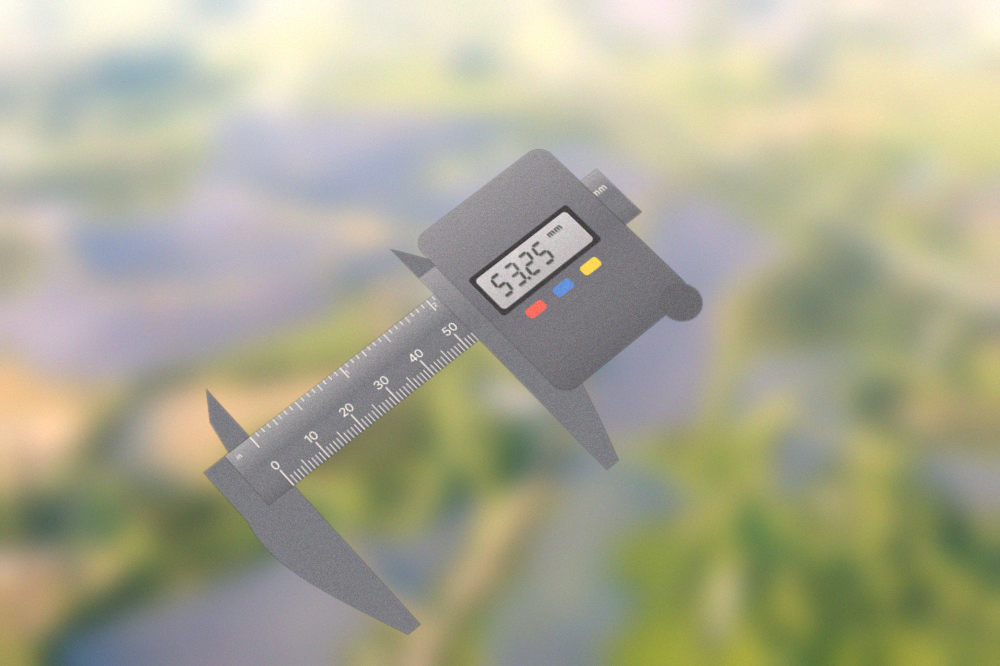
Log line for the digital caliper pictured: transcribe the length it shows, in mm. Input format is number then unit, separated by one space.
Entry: 53.25 mm
